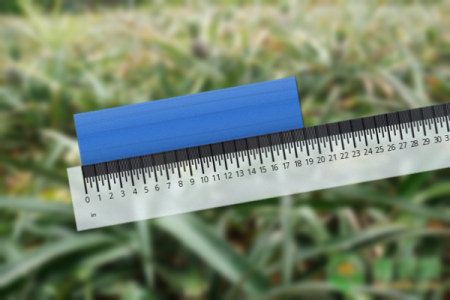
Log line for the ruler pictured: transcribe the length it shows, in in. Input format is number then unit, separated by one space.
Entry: 19 in
